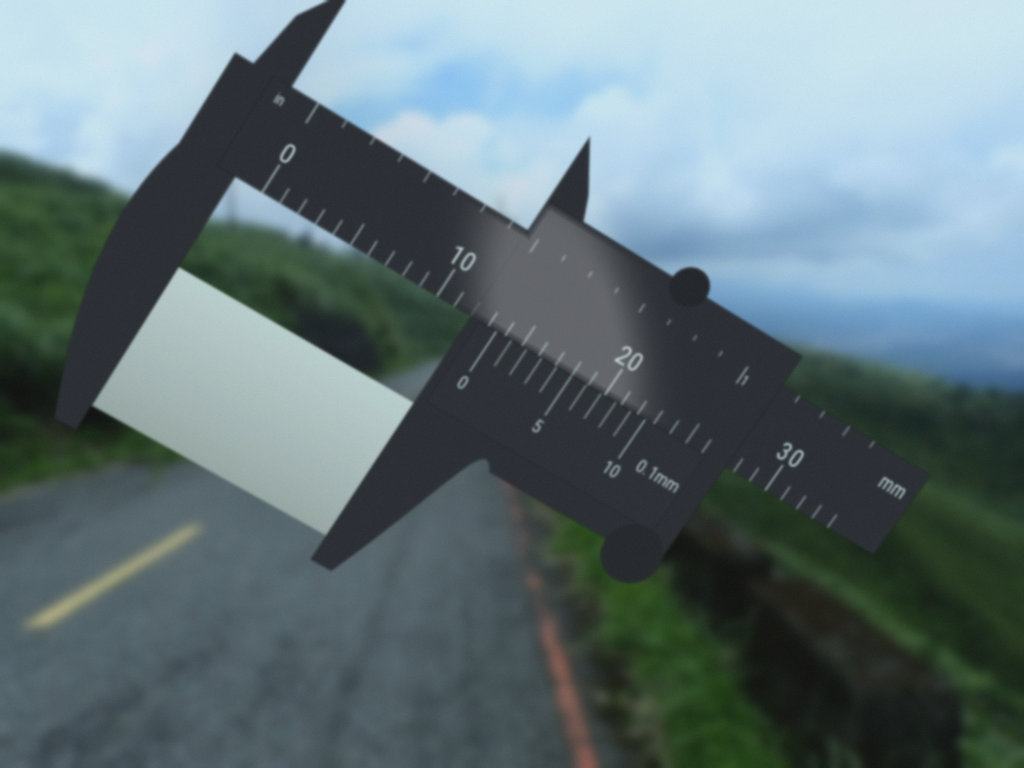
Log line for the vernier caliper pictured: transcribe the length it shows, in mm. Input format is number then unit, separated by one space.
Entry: 13.5 mm
